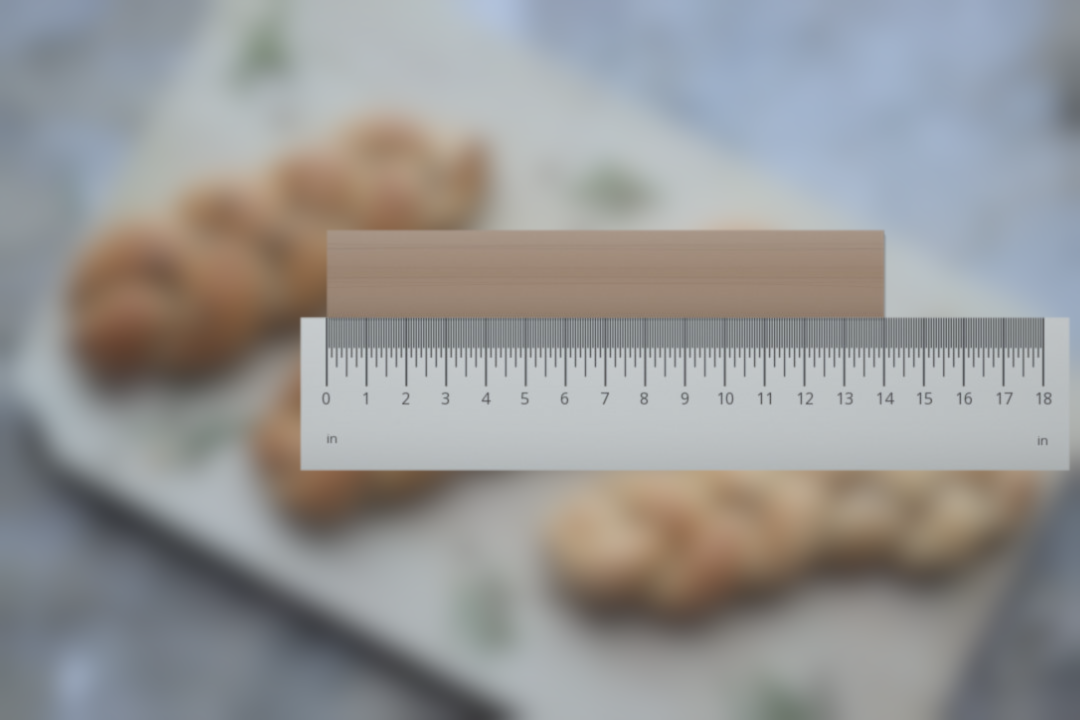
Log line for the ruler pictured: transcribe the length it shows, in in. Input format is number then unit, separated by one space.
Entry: 14 in
